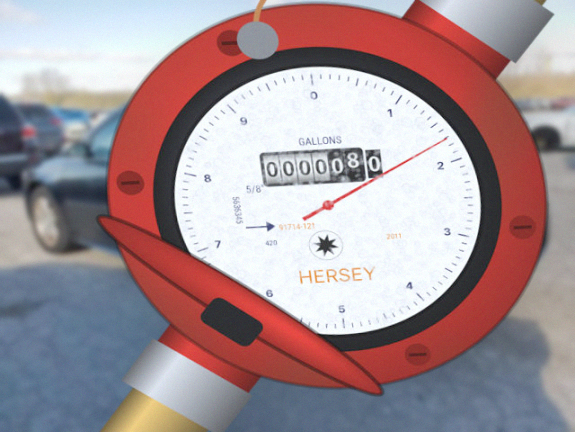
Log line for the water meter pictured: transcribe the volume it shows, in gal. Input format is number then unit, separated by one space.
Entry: 81.7 gal
